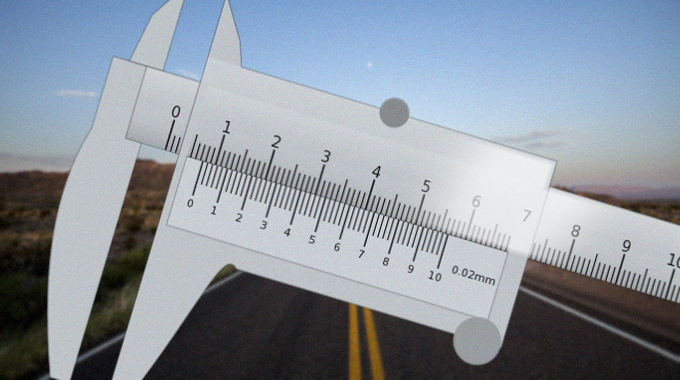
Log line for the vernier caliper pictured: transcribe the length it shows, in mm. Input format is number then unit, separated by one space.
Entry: 7.5 mm
